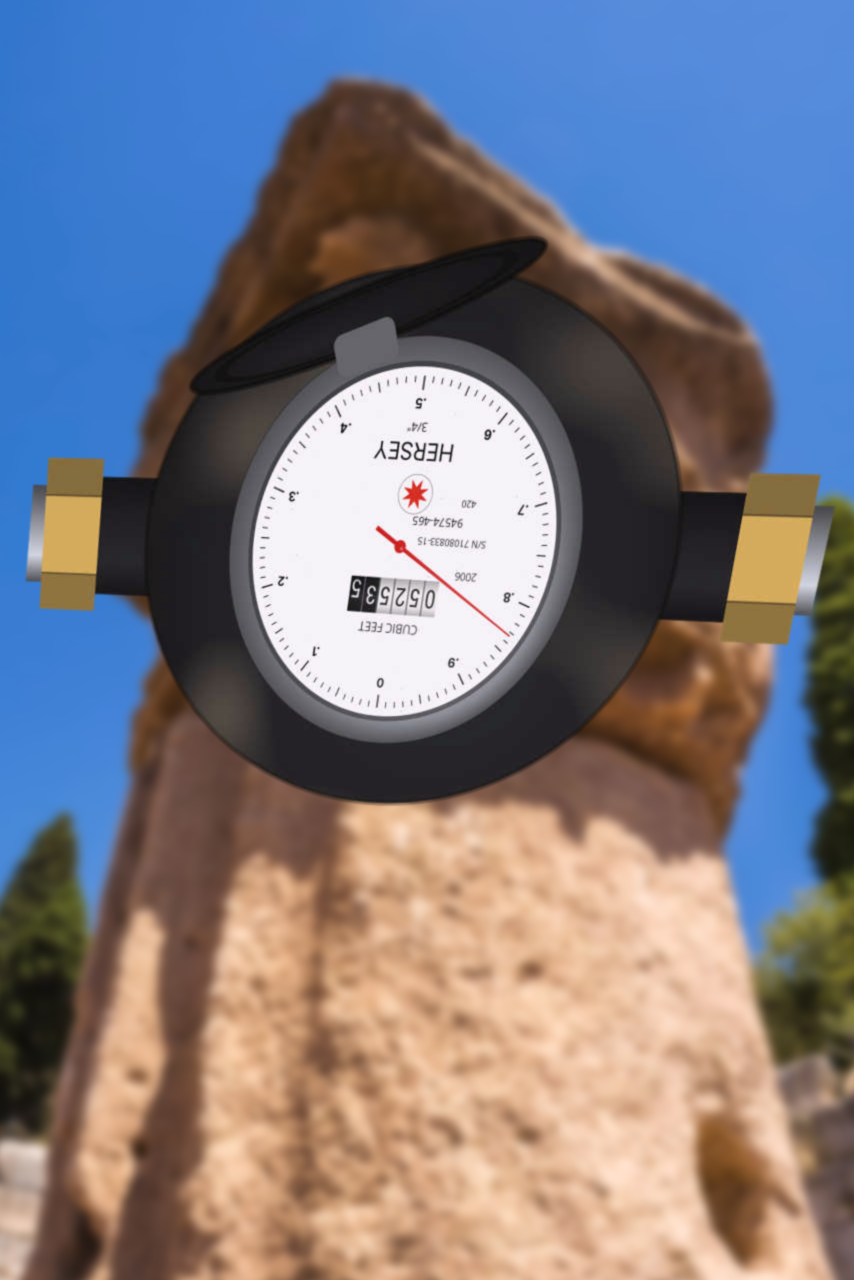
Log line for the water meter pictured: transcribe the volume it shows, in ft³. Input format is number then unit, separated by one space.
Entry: 52534.83 ft³
